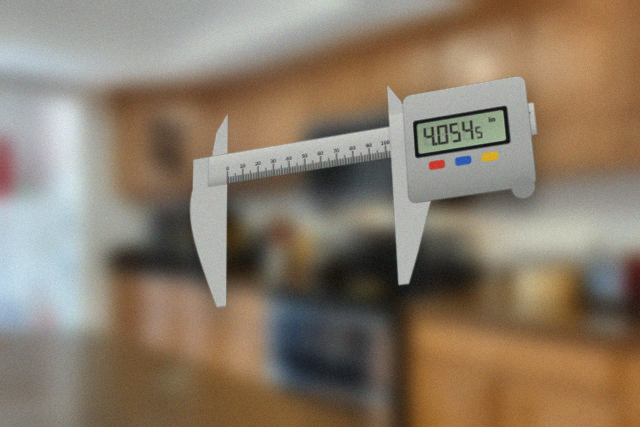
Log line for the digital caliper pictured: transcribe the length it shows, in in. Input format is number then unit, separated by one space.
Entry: 4.0545 in
